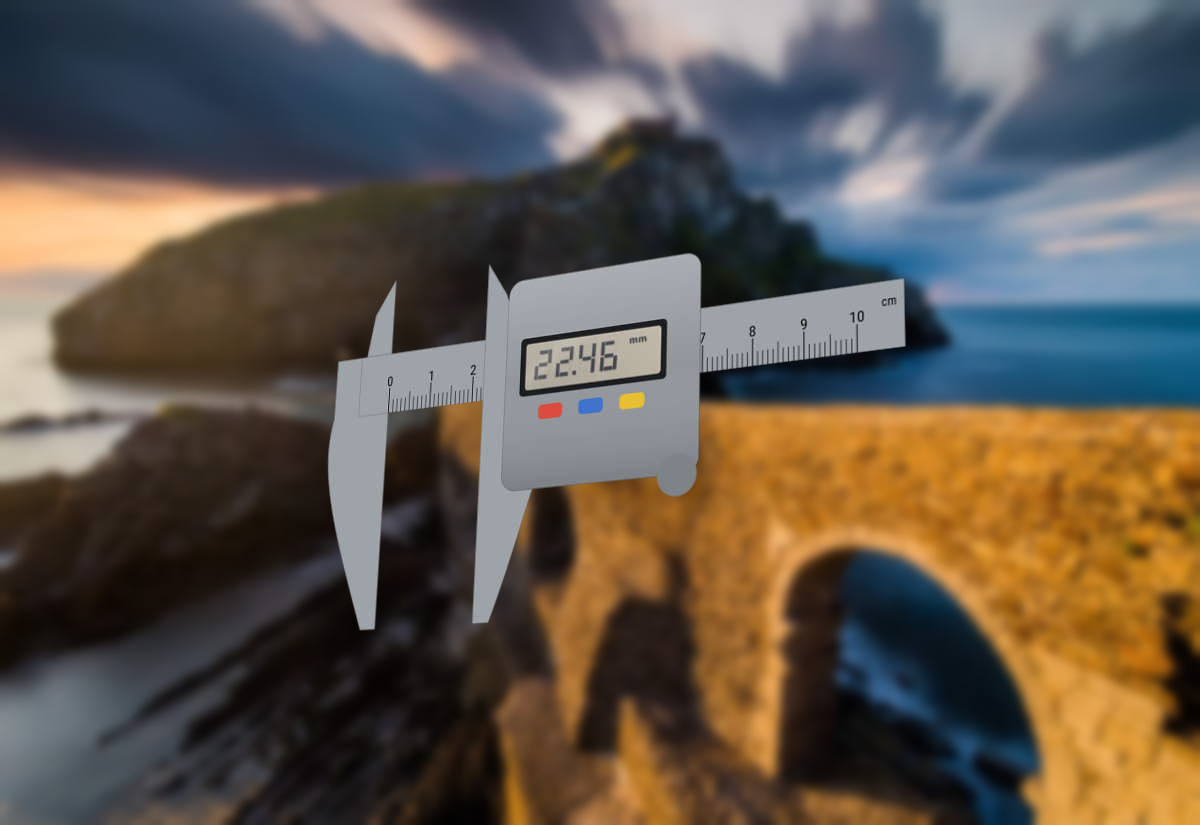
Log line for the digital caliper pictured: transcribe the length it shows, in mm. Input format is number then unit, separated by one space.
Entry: 22.46 mm
